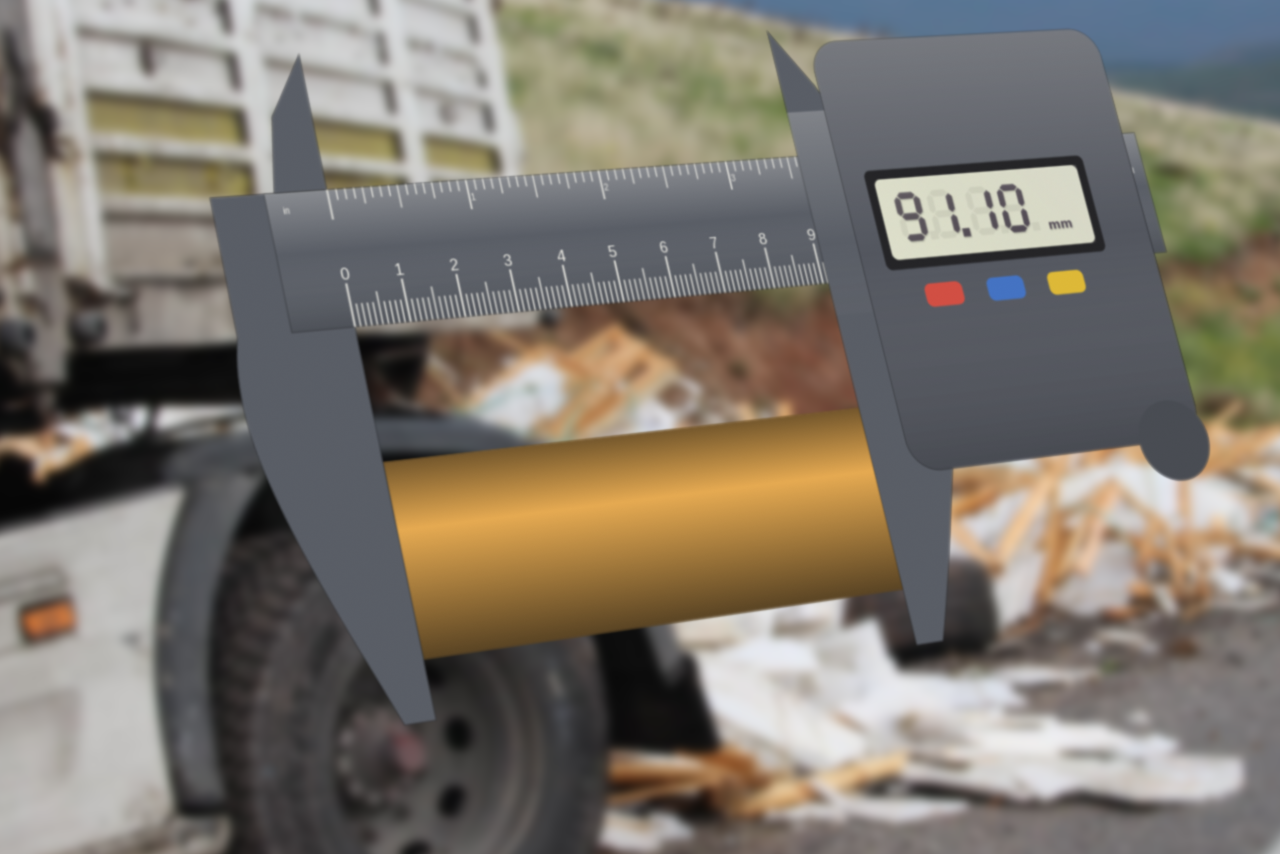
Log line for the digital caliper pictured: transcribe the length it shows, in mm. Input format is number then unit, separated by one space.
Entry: 91.10 mm
